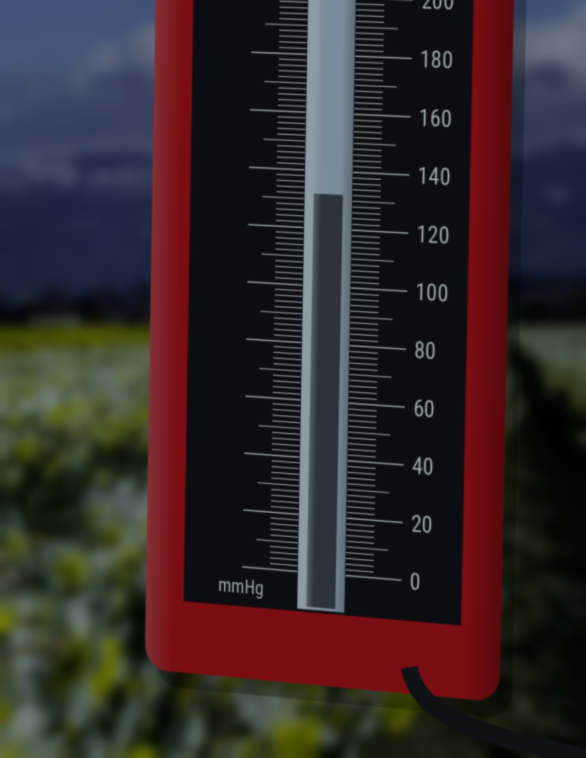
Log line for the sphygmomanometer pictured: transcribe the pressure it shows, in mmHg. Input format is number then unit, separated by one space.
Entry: 132 mmHg
